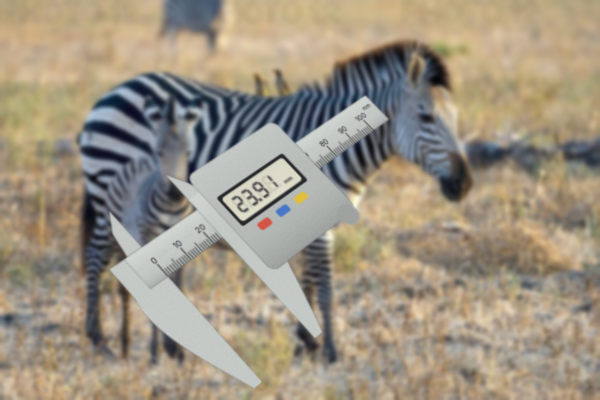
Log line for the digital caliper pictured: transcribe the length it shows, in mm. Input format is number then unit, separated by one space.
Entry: 23.91 mm
